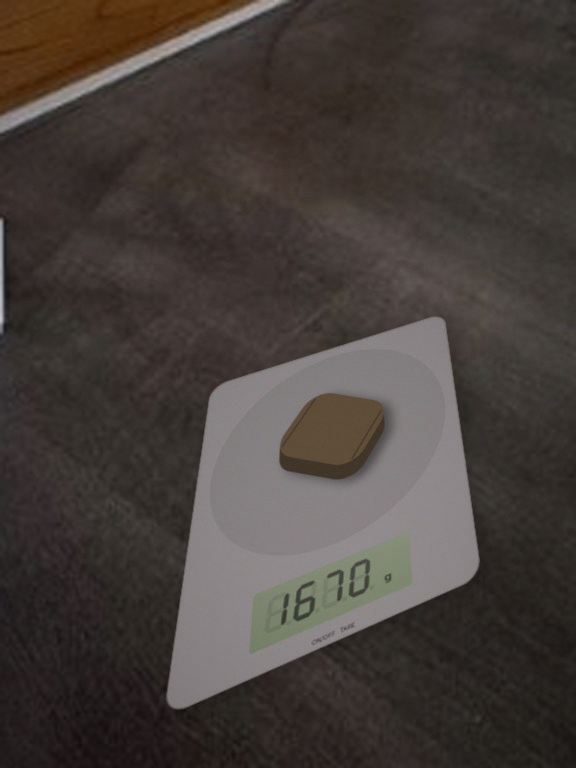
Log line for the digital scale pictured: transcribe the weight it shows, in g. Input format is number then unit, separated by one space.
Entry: 1670 g
